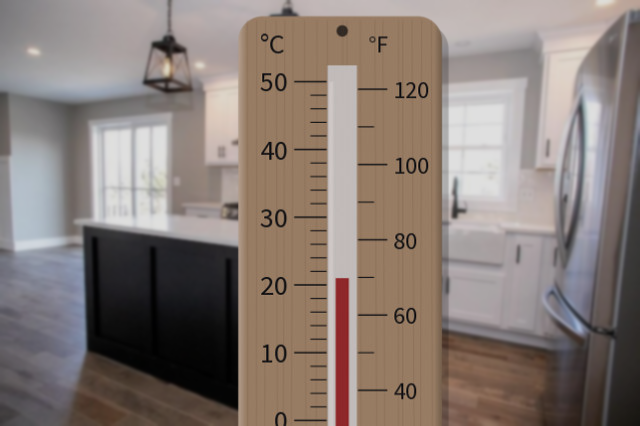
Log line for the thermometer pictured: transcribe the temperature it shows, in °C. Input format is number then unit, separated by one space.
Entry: 21 °C
